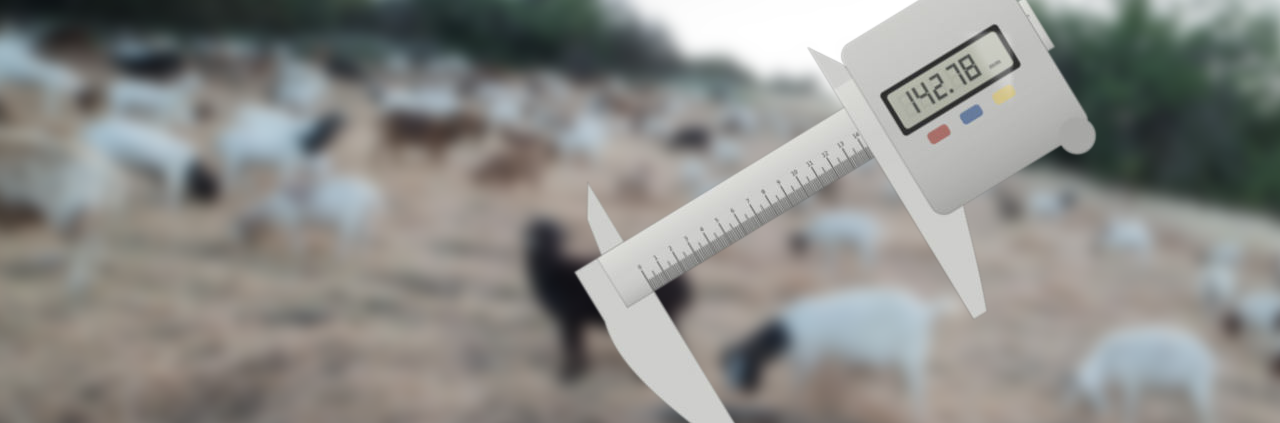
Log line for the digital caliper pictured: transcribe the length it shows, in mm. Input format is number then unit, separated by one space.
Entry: 142.78 mm
